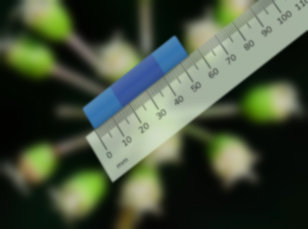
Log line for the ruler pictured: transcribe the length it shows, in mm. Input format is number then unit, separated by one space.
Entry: 55 mm
